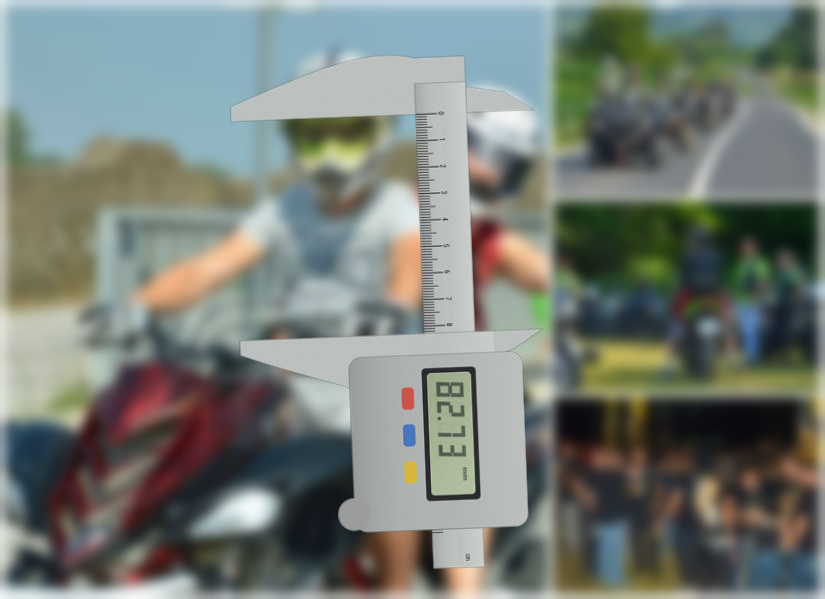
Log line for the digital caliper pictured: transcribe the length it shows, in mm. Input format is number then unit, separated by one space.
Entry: 82.73 mm
